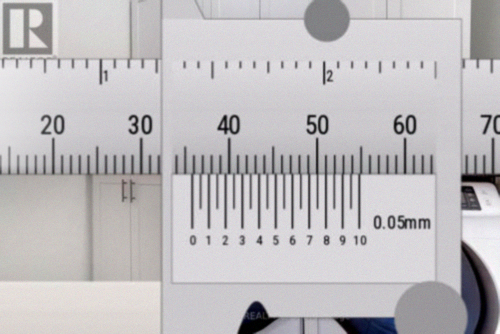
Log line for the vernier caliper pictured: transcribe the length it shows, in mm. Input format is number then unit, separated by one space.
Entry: 35.8 mm
